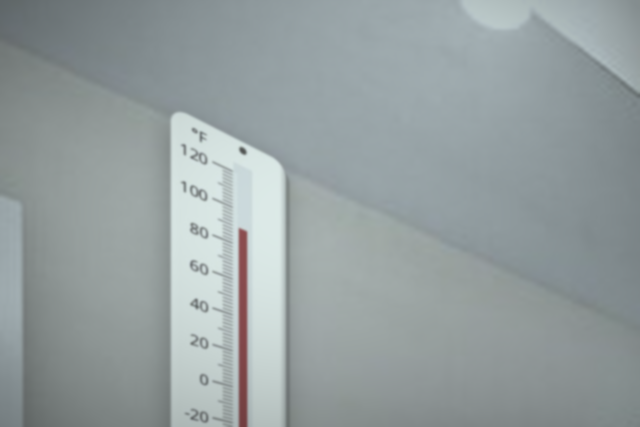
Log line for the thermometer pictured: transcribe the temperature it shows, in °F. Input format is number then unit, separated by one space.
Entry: 90 °F
